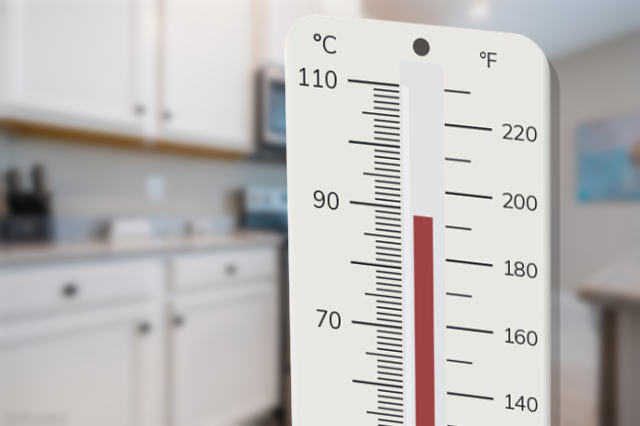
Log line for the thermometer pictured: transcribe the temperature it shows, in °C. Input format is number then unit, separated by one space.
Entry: 89 °C
